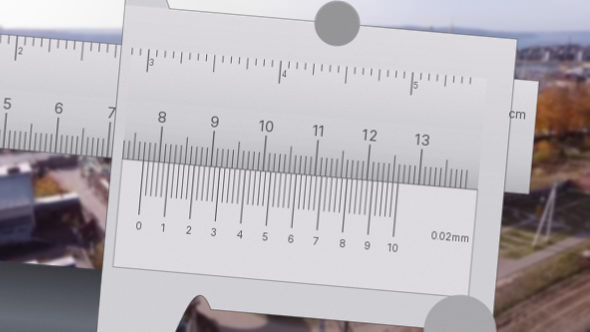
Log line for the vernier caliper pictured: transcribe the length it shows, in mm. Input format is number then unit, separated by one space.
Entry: 77.0 mm
